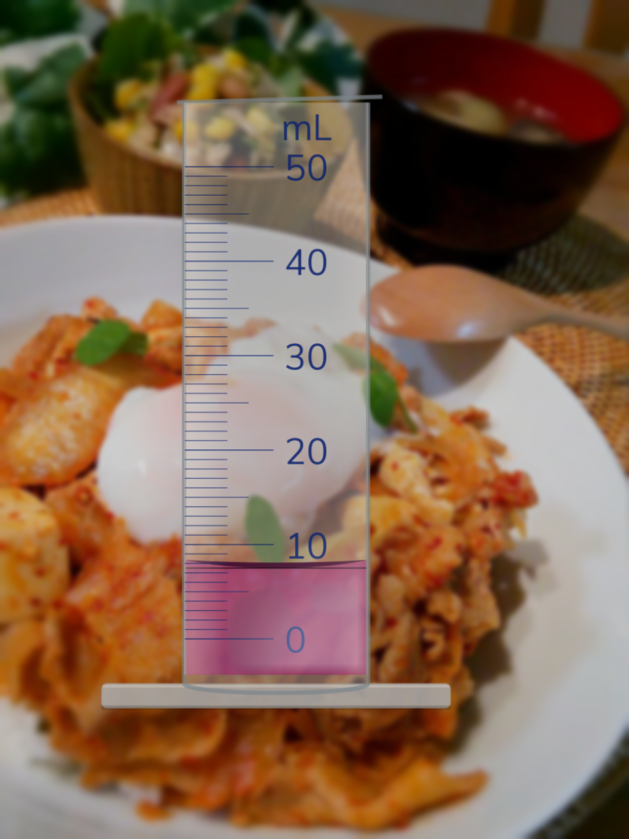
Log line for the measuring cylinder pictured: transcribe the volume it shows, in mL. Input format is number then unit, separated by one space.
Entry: 7.5 mL
